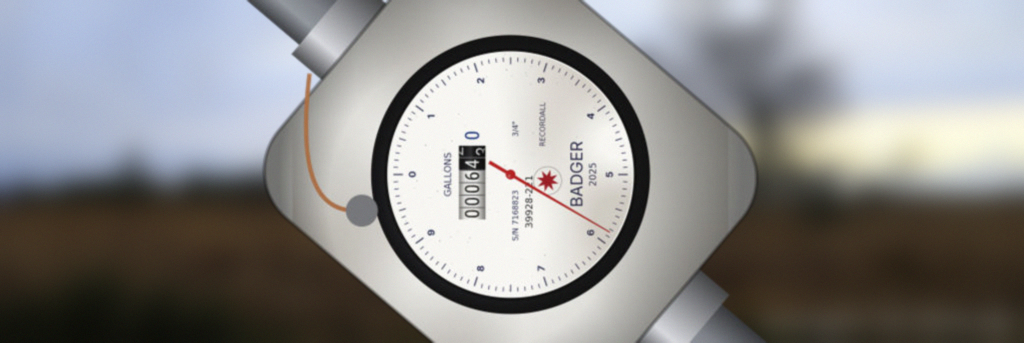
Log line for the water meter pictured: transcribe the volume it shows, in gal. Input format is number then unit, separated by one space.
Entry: 6425.8 gal
